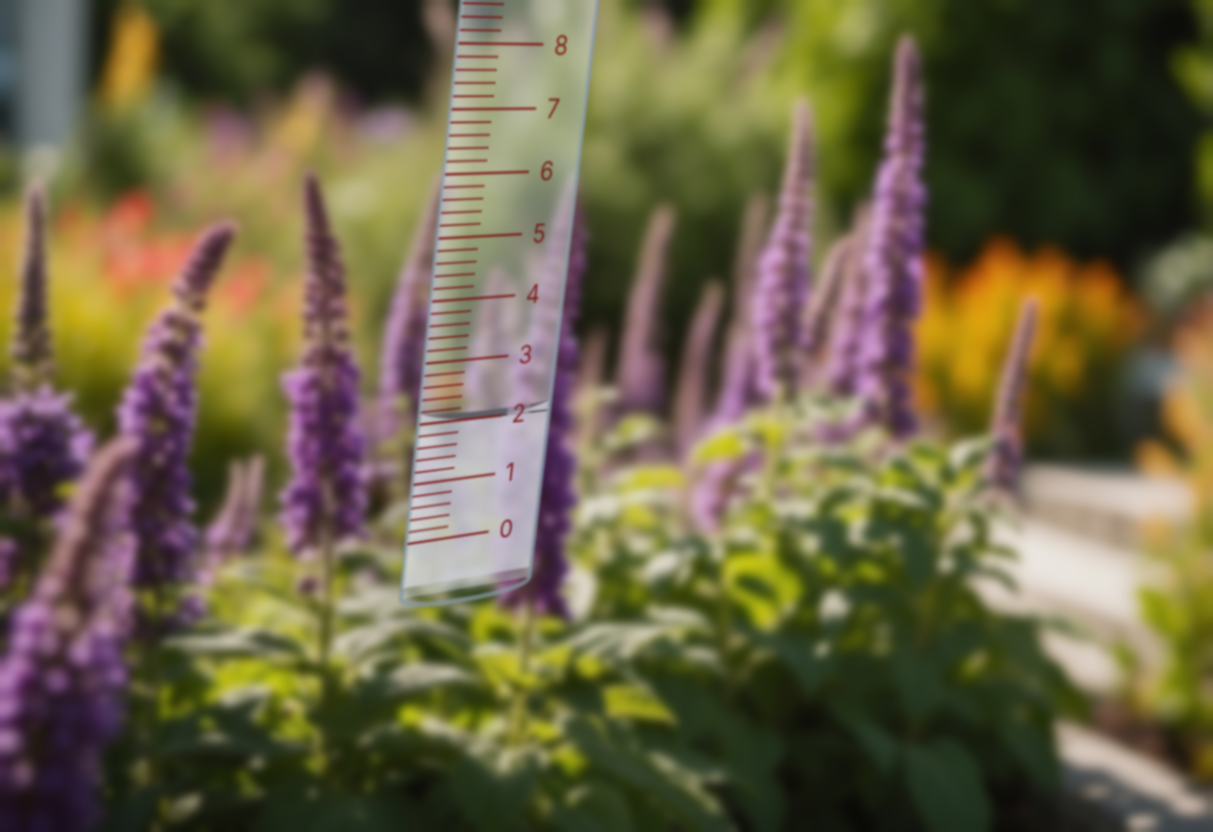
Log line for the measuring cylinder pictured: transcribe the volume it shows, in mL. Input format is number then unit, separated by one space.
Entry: 2 mL
